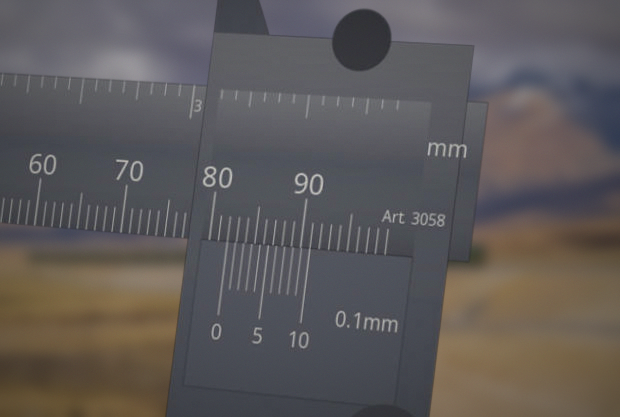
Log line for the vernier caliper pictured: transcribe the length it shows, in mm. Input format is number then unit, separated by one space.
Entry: 82.0 mm
